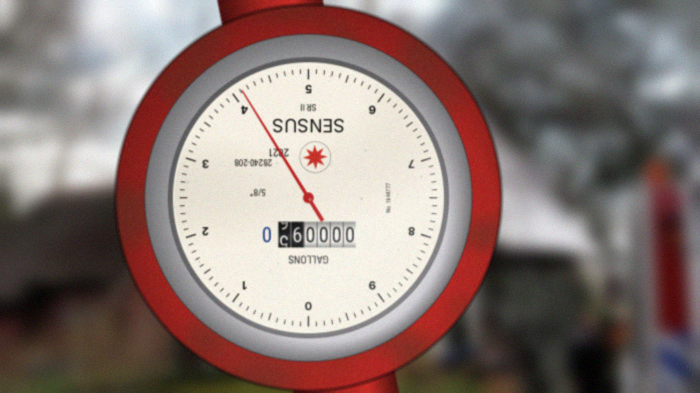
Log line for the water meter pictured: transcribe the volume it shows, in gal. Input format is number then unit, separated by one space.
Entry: 954.1 gal
